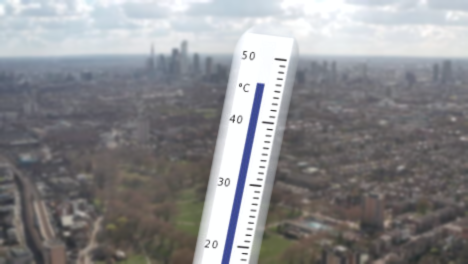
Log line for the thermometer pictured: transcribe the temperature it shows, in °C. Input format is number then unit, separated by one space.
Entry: 46 °C
